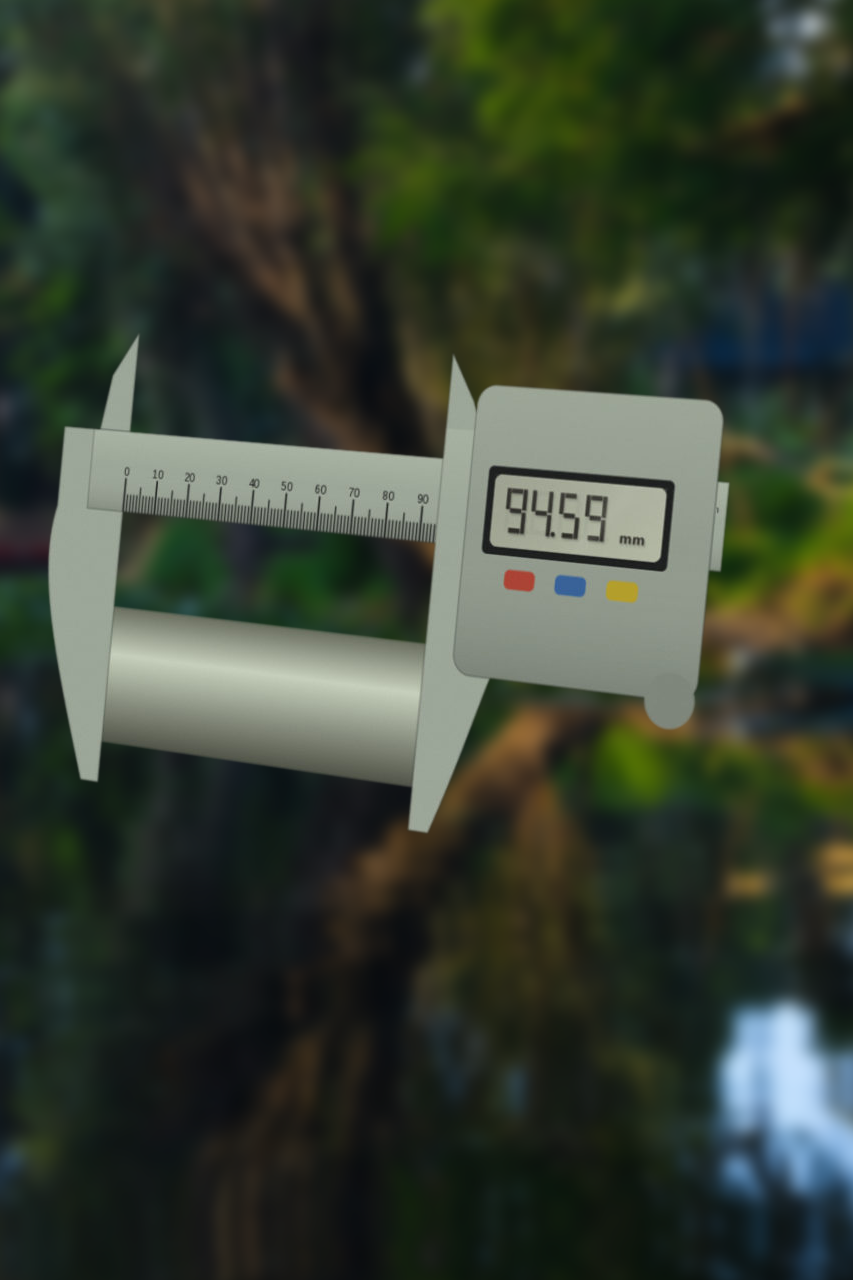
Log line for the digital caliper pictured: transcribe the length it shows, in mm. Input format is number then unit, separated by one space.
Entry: 94.59 mm
